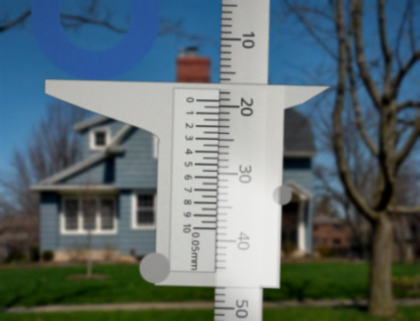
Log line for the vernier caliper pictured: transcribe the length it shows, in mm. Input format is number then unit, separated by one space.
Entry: 19.2 mm
